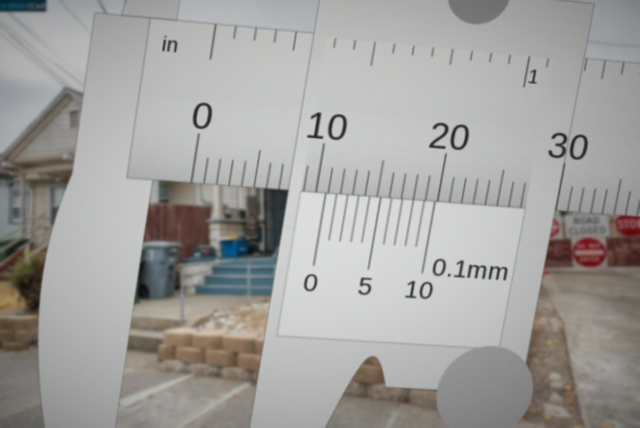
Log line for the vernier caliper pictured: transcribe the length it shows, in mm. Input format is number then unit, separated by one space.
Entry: 10.8 mm
